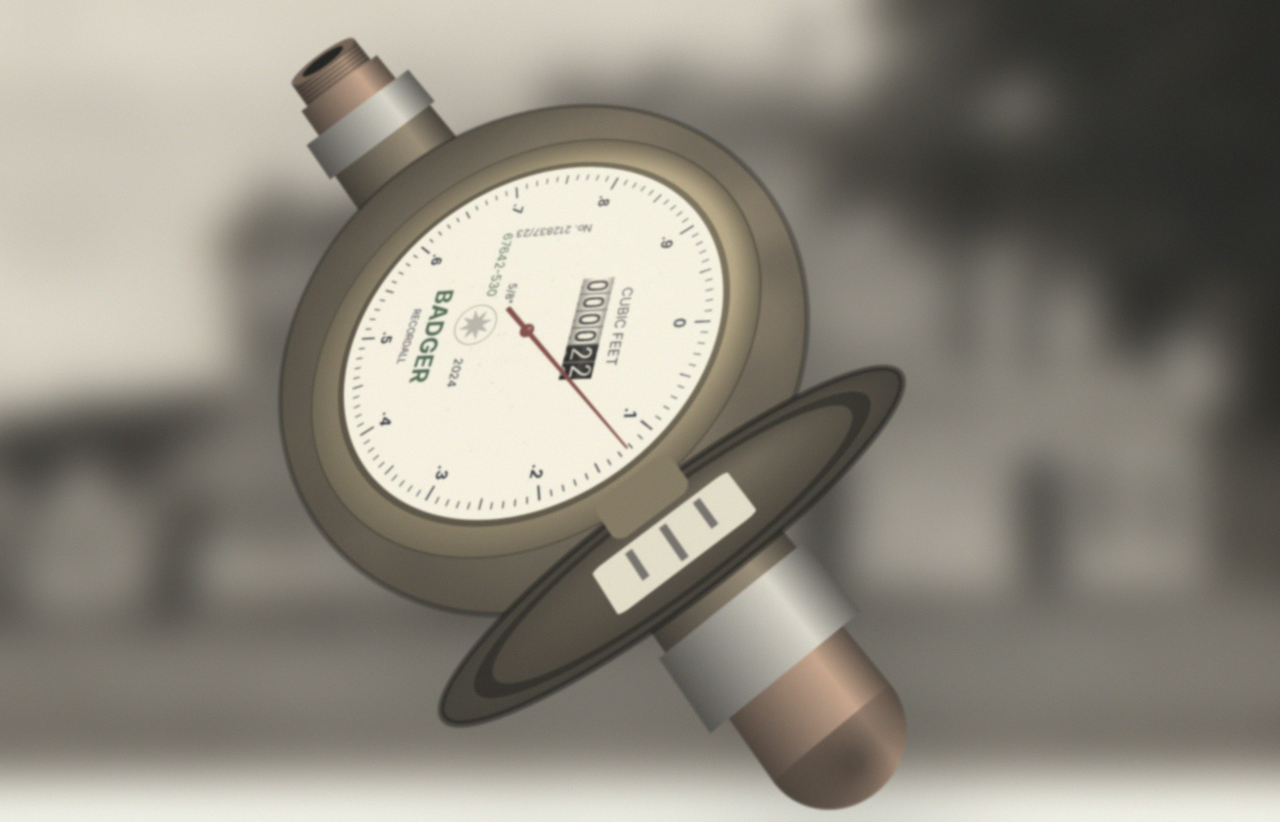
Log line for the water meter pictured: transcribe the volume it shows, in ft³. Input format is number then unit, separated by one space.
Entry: 22.12 ft³
